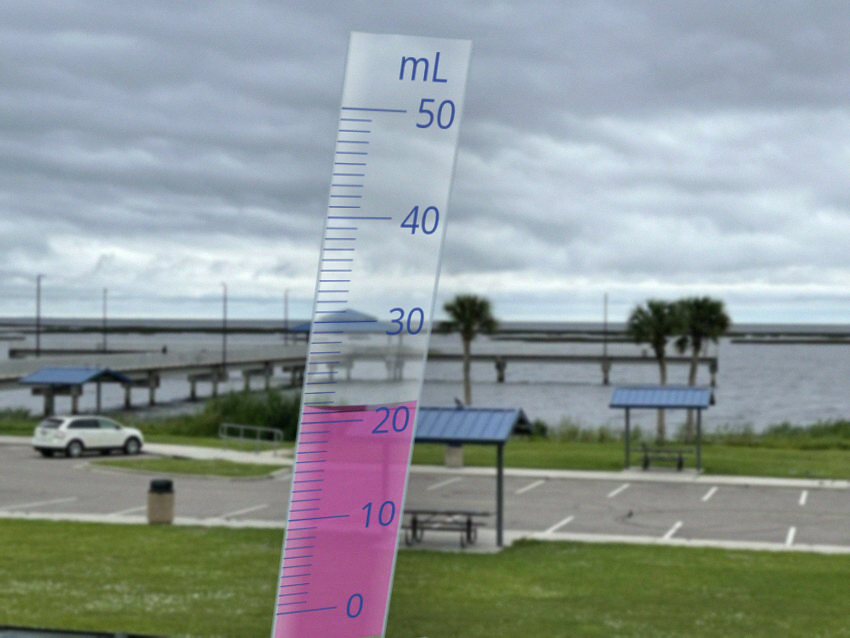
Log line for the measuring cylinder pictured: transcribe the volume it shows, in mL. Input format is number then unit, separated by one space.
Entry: 21 mL
